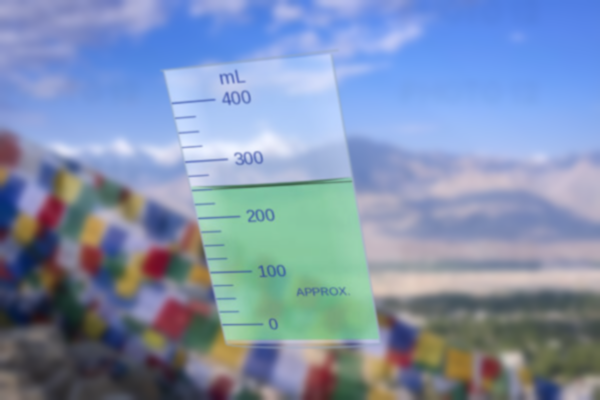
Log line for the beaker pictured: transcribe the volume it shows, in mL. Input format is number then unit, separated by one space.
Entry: 250 mL
